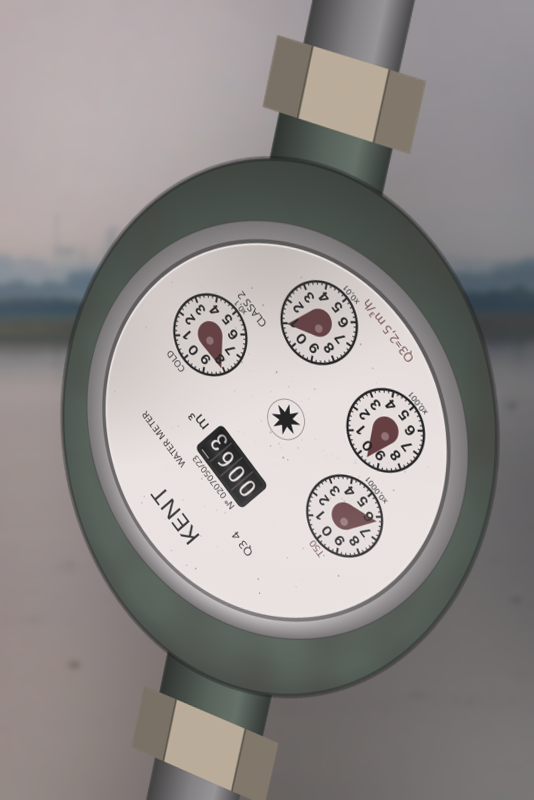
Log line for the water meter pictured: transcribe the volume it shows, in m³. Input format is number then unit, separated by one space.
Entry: 62.8096 m³
